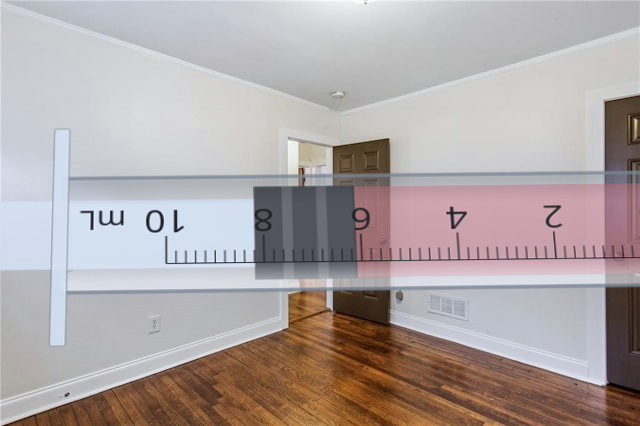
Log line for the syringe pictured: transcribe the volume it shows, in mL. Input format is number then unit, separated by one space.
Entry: 6.1 mL
